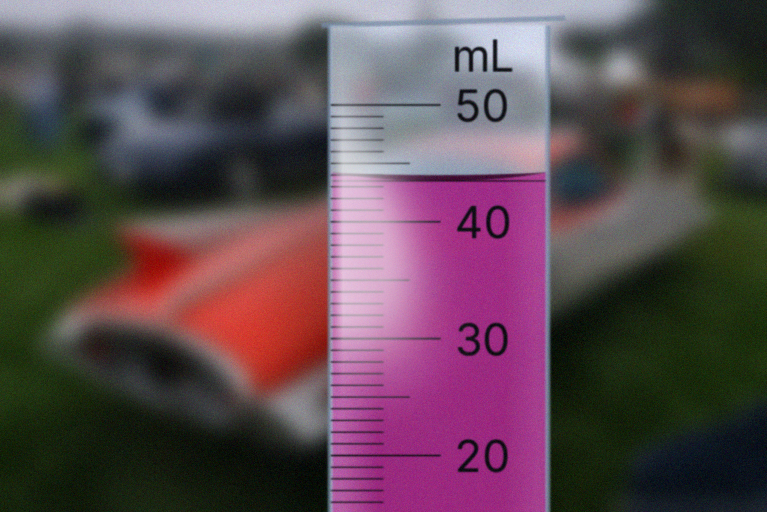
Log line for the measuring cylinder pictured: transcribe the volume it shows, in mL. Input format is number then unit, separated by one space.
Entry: 43.5 mL
